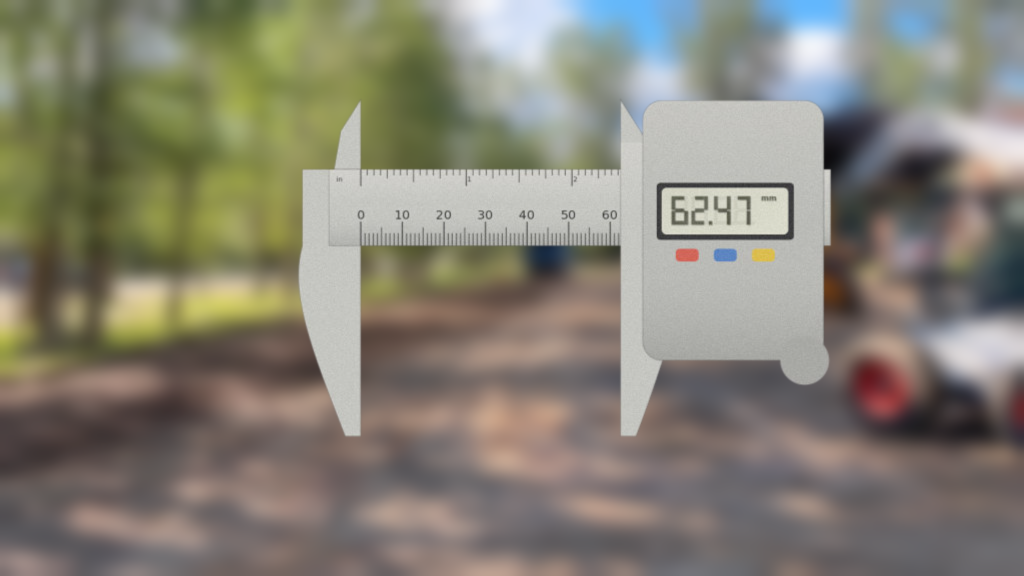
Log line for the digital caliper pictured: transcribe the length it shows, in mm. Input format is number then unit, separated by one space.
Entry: 62.47 mm
